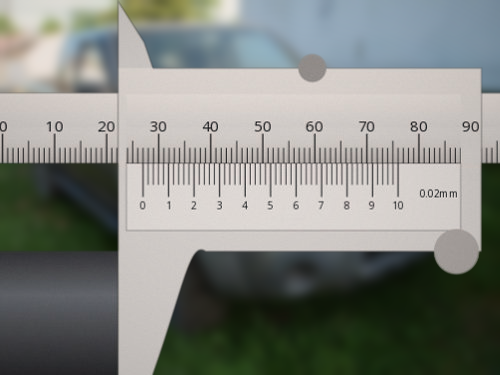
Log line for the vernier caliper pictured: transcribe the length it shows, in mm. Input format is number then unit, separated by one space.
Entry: 27.0 mm
